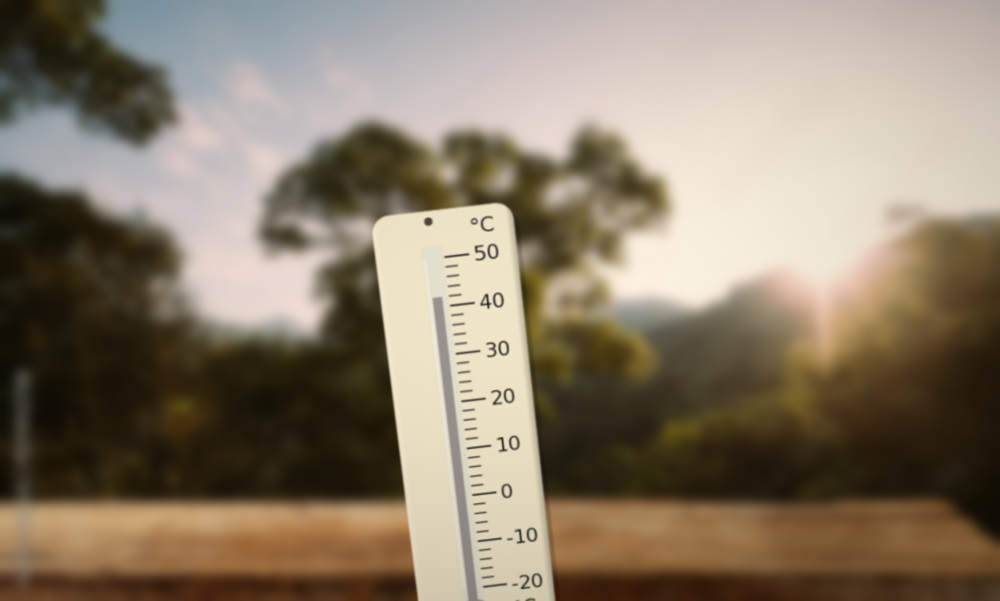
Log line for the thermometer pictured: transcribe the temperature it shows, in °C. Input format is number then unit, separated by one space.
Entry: 42 °C
